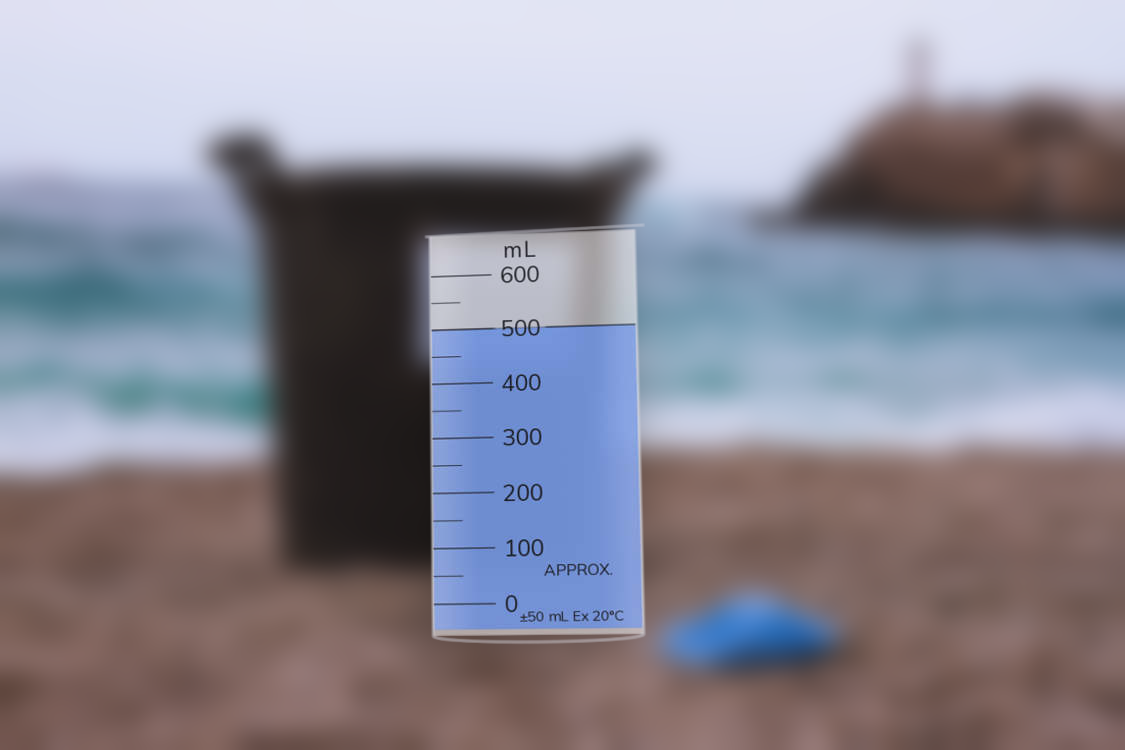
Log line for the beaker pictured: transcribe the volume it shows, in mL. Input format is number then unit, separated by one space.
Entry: 500 mL
